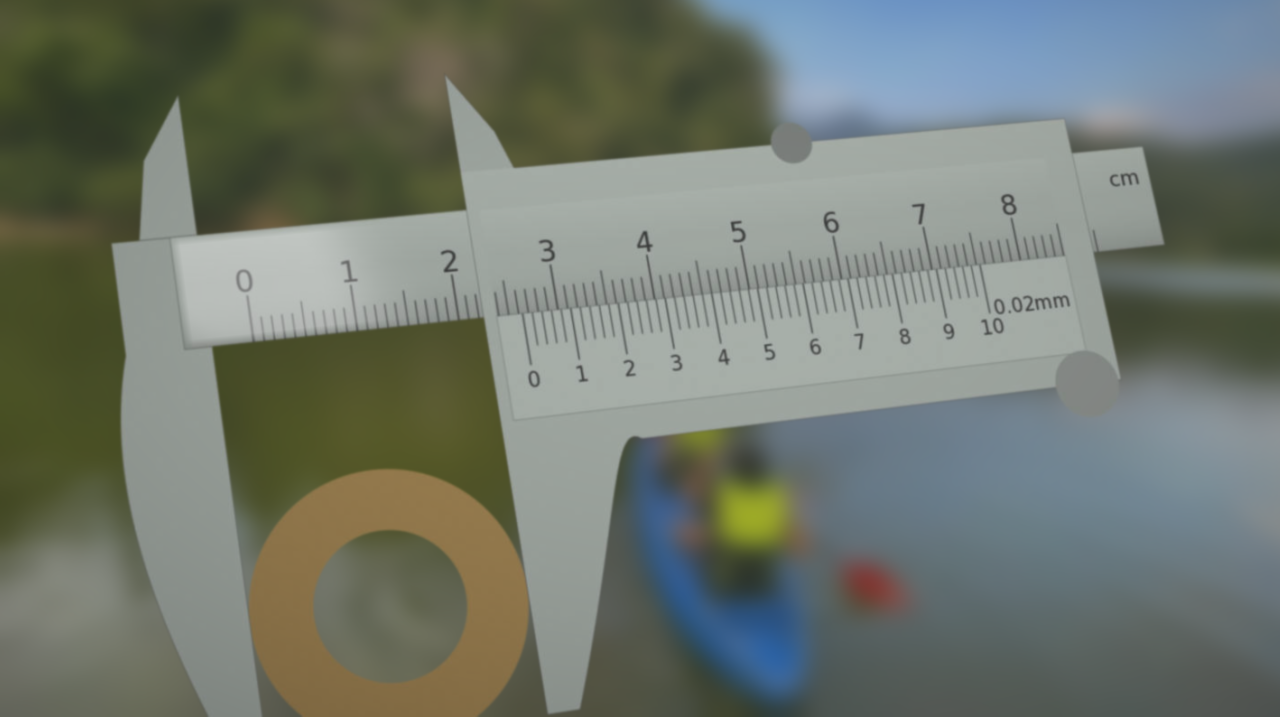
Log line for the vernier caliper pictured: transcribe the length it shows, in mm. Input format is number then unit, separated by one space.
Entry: 26.4 mm
